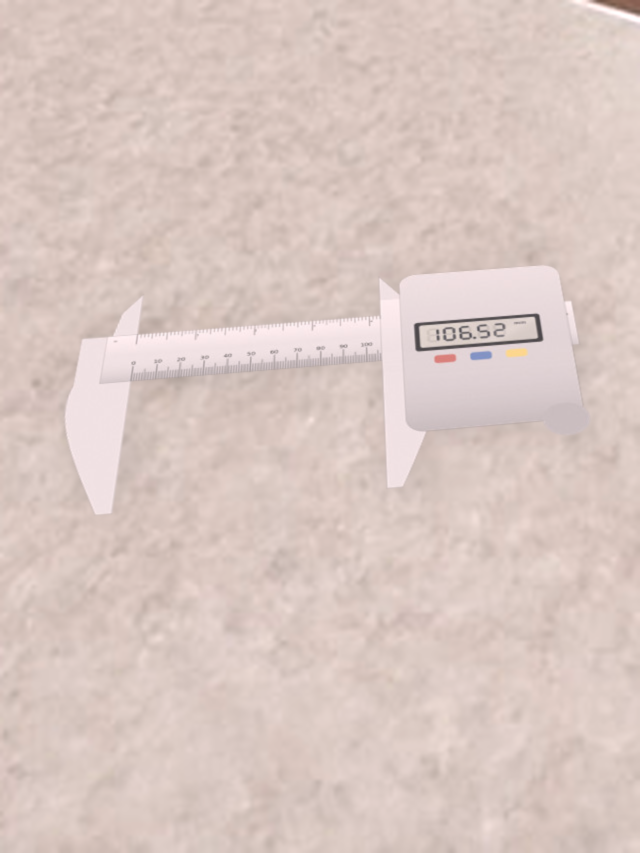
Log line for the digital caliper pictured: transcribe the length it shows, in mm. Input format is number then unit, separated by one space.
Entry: 106.52 mm
